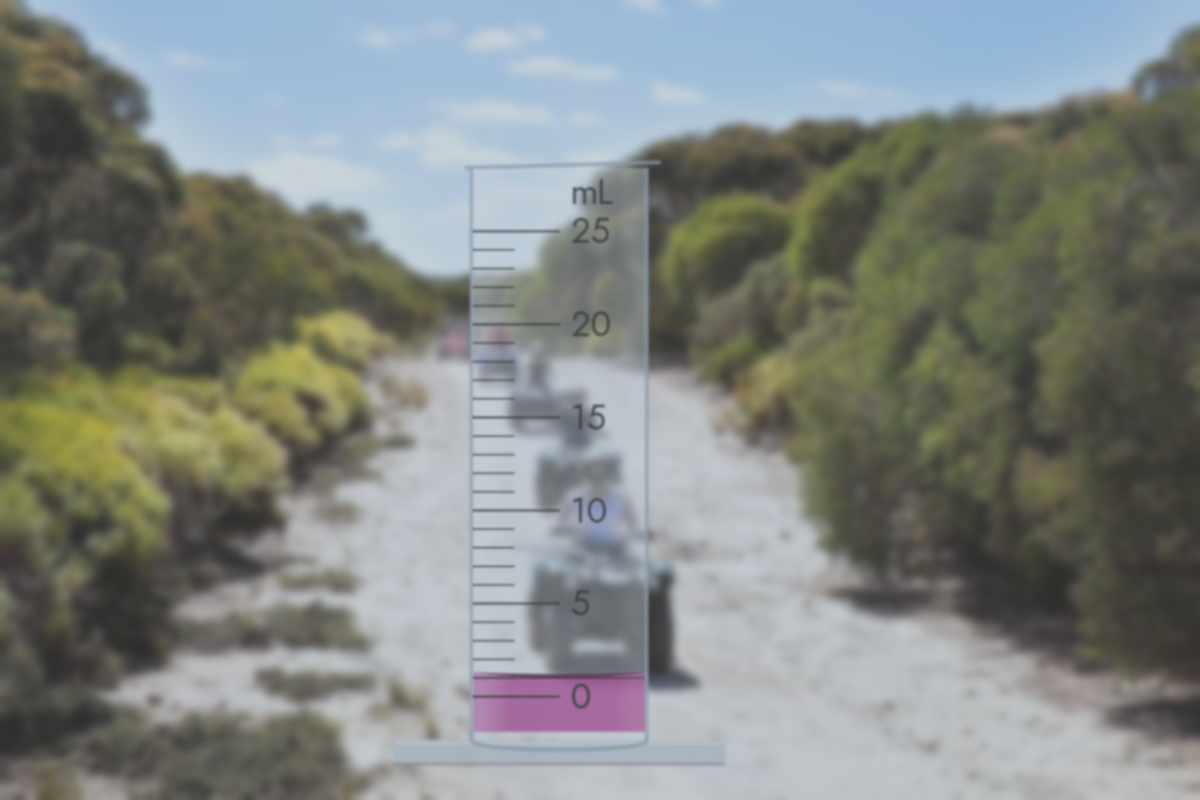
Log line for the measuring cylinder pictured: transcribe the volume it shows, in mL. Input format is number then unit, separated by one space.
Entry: 1 mL
